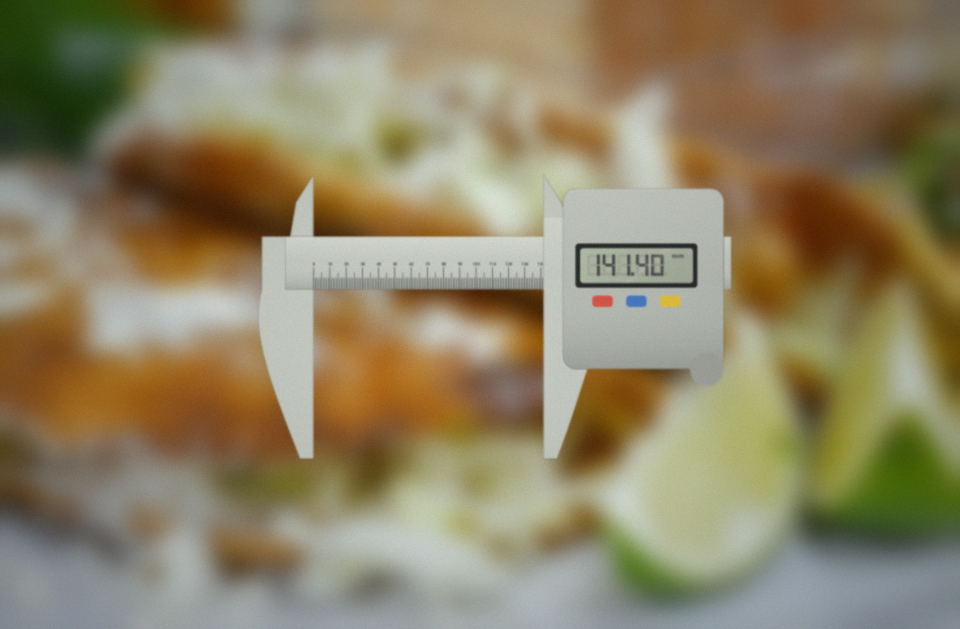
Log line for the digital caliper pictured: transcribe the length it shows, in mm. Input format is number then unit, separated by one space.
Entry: 141.40 mm
